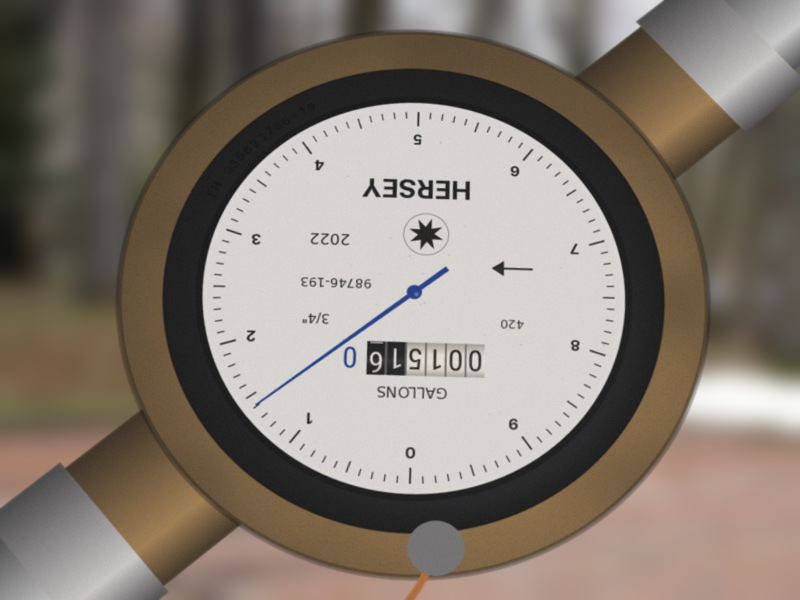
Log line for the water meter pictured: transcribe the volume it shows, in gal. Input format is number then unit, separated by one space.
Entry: 15161.4 gal
